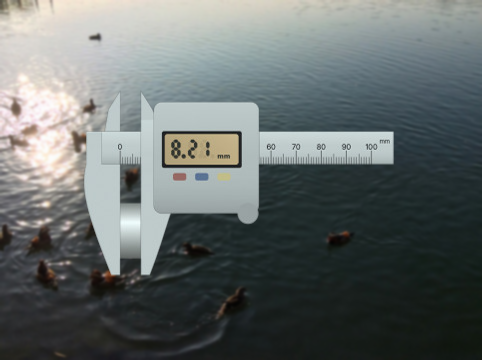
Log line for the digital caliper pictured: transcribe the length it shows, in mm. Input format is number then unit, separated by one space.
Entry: 8.21 mm
